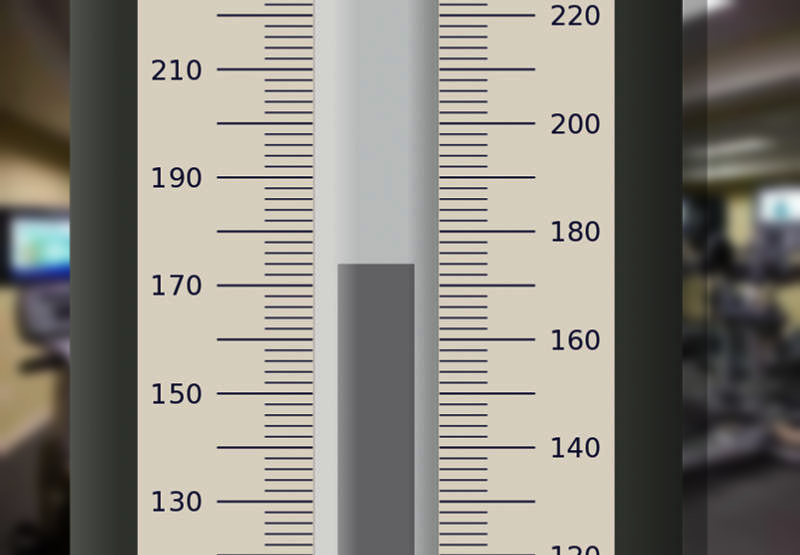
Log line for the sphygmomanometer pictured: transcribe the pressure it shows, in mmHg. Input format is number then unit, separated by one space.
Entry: 174 mmHg
